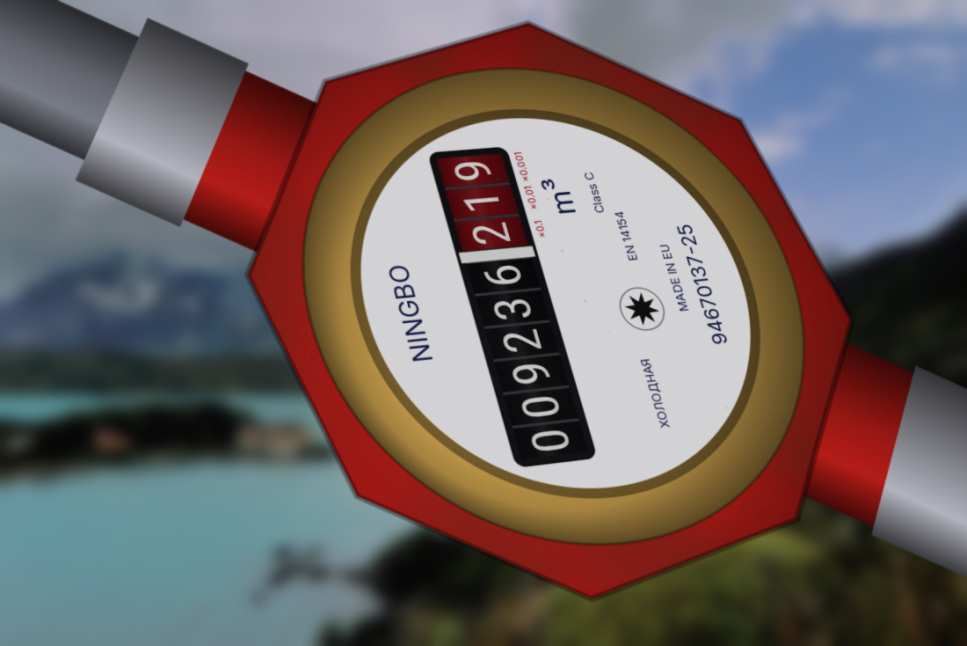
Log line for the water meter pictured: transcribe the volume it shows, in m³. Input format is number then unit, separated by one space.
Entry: 9236.219 m³
